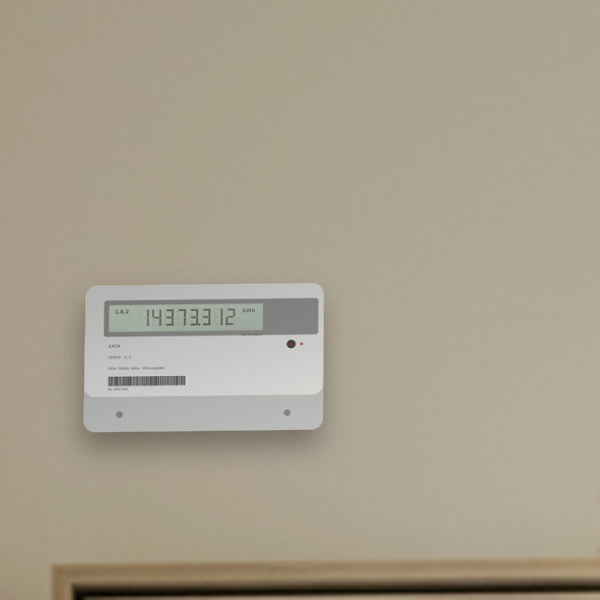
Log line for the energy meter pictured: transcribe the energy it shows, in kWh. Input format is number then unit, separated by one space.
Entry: 14373.312 kWh
